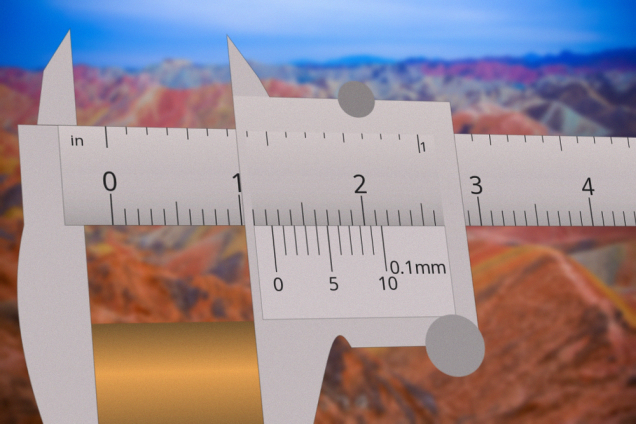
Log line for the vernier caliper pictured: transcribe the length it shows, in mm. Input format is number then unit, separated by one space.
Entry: 12.4 mm
